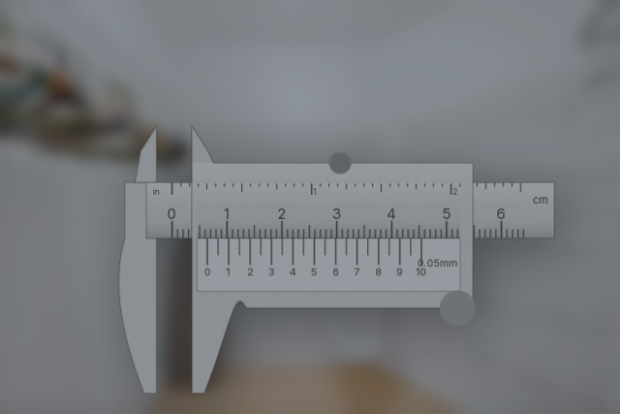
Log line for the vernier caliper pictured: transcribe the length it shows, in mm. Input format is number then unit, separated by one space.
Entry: 6.4 mm
